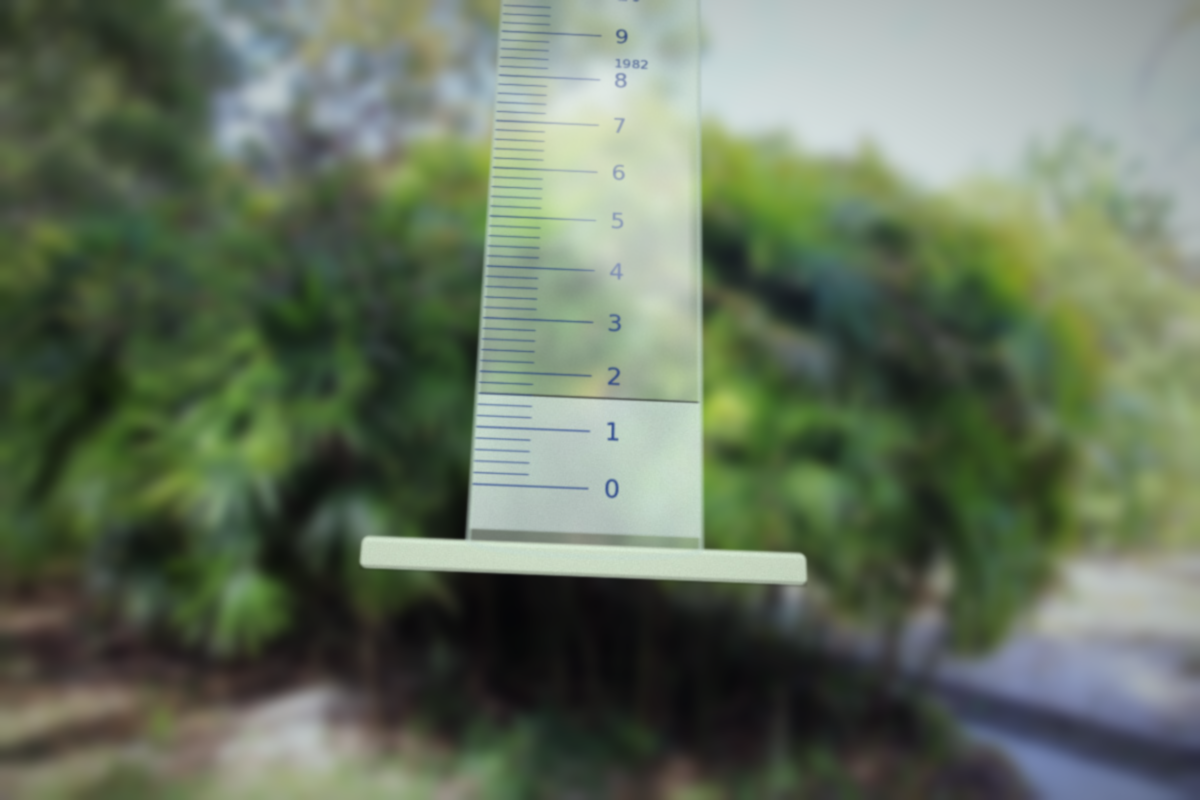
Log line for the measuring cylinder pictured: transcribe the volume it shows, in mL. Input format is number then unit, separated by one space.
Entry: 1.6 mL
